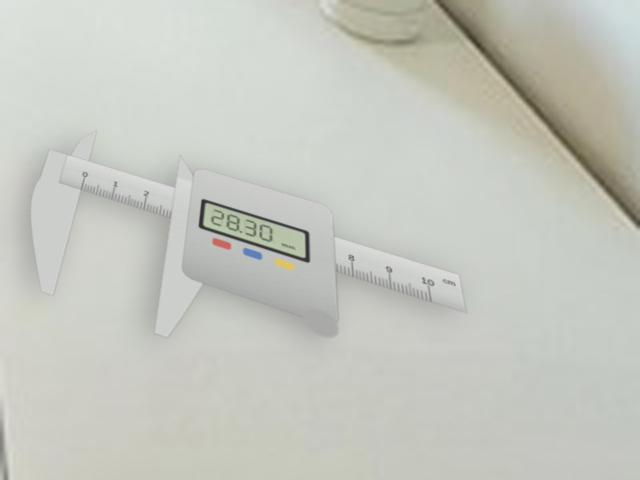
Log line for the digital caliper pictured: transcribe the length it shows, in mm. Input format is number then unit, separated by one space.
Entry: 28.30 mm
